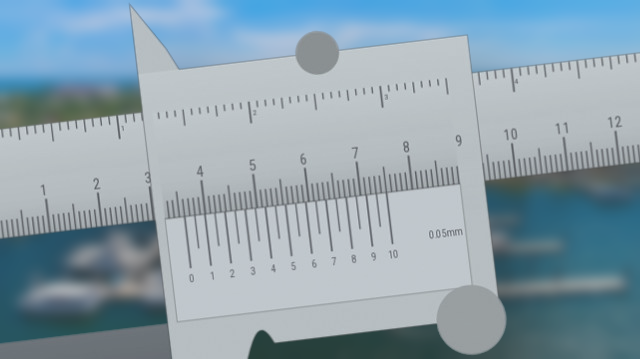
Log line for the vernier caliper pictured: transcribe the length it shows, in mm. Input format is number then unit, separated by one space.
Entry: 36.0 mm
